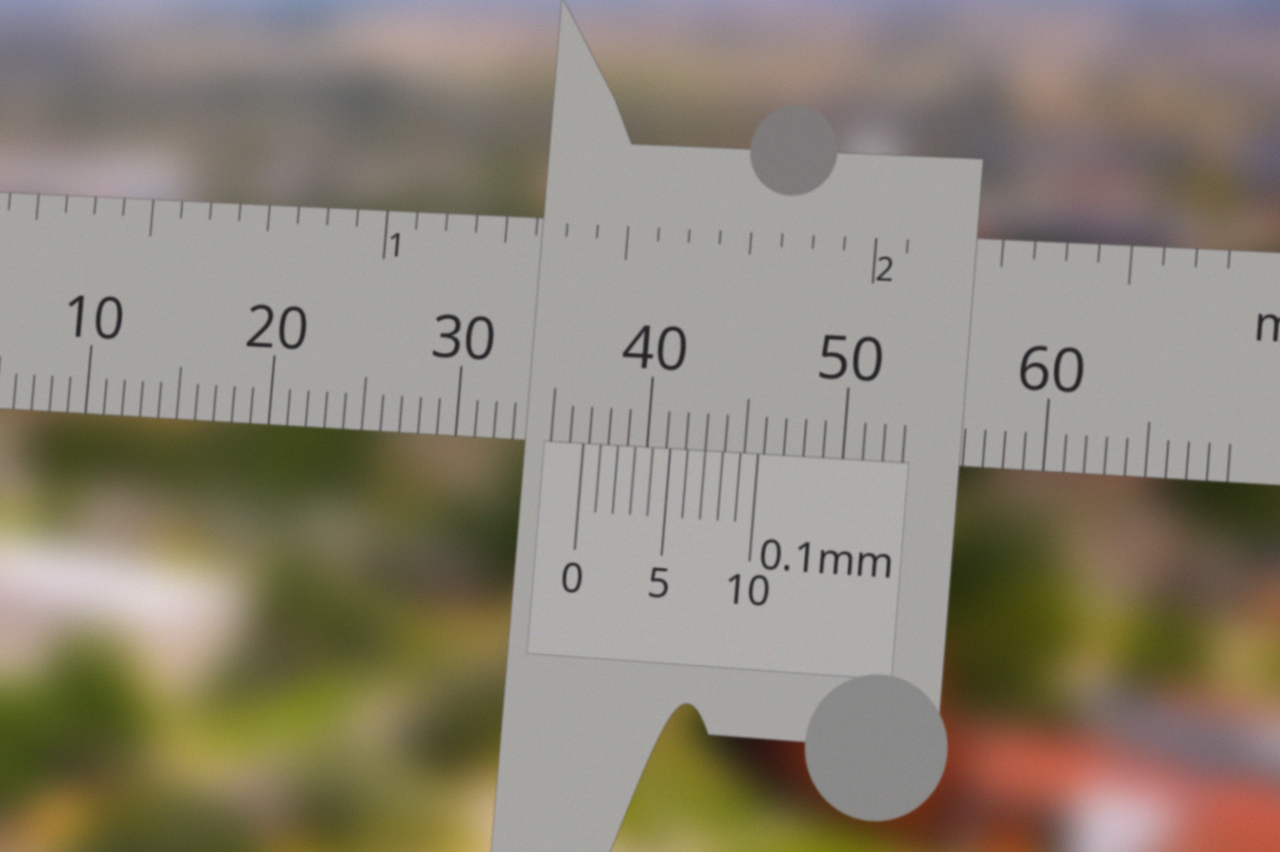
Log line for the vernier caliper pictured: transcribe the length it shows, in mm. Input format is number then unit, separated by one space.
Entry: 36.7 mm
